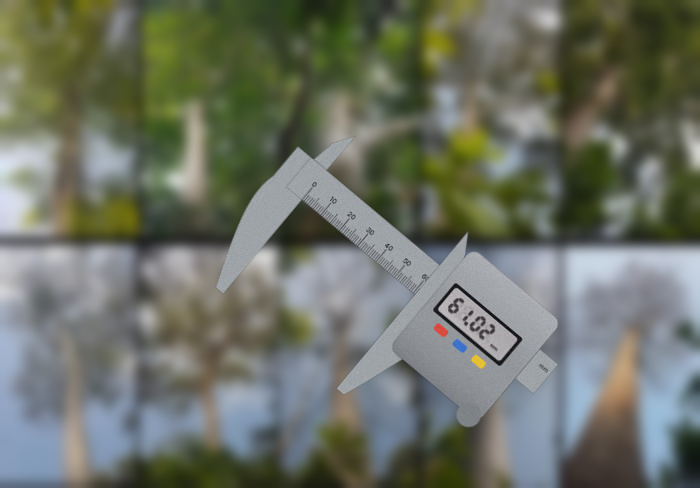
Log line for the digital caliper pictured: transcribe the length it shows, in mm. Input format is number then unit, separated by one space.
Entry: 61.02 mm
